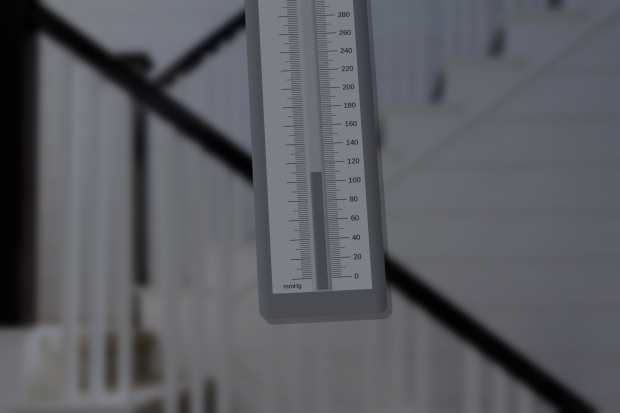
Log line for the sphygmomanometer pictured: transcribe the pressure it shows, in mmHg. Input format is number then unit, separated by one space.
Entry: 110 mmHg
